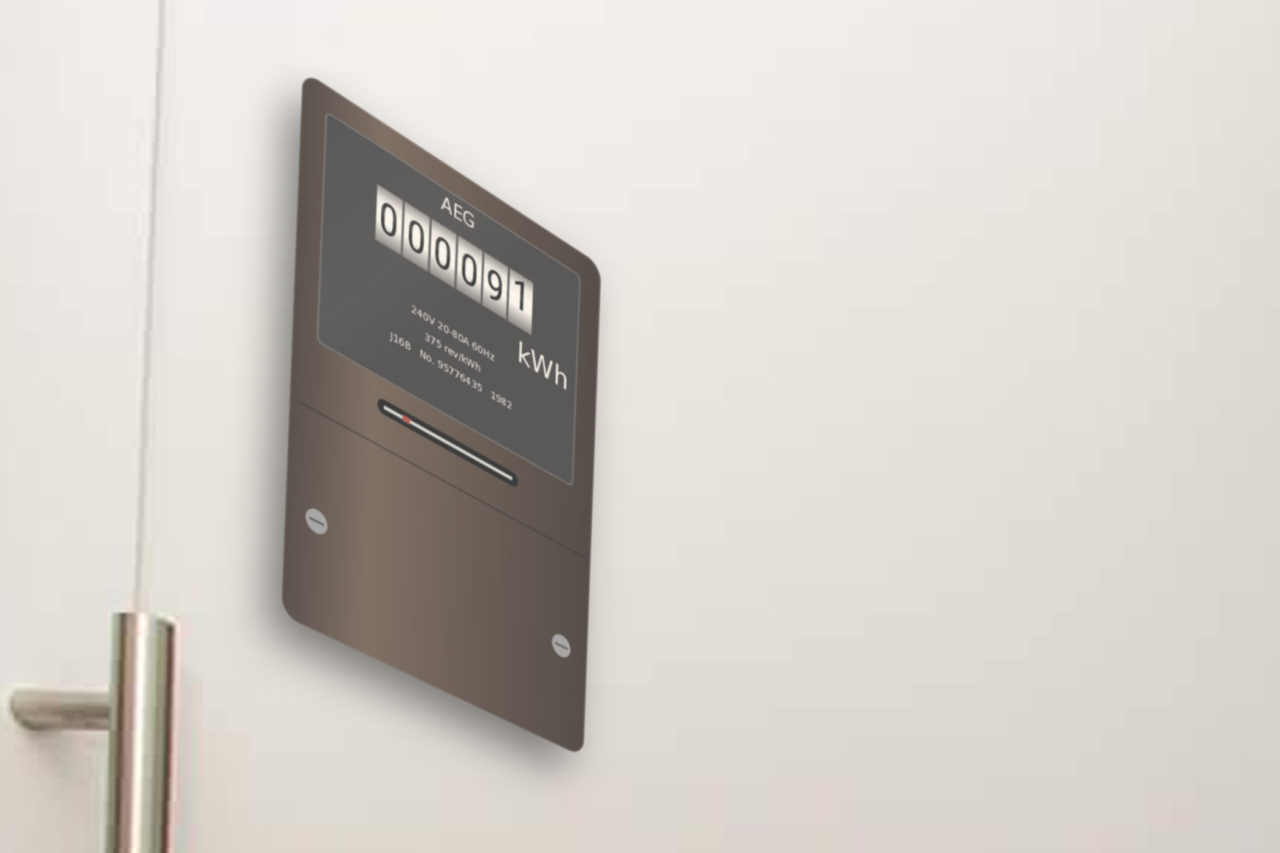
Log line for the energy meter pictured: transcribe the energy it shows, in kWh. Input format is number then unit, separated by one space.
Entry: 91 kWh
